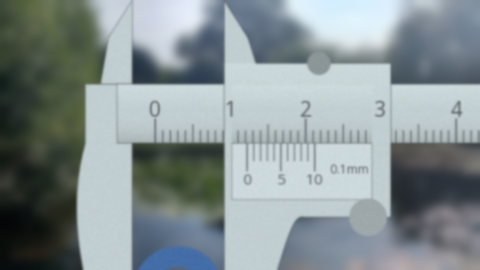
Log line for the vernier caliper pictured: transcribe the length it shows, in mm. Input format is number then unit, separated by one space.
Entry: 12.2 mm
